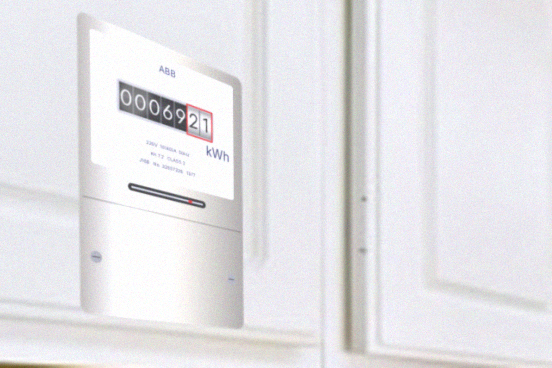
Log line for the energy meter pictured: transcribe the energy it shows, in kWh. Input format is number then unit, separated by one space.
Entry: 69.21 kWh
